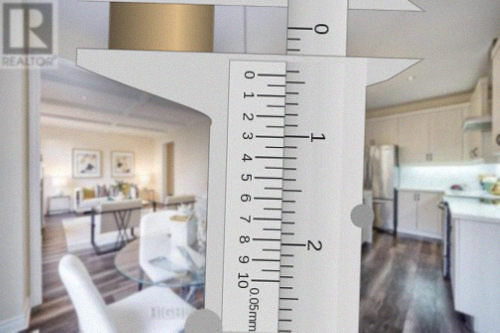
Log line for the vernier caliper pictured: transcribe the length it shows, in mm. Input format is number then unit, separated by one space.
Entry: 4.4 mm
